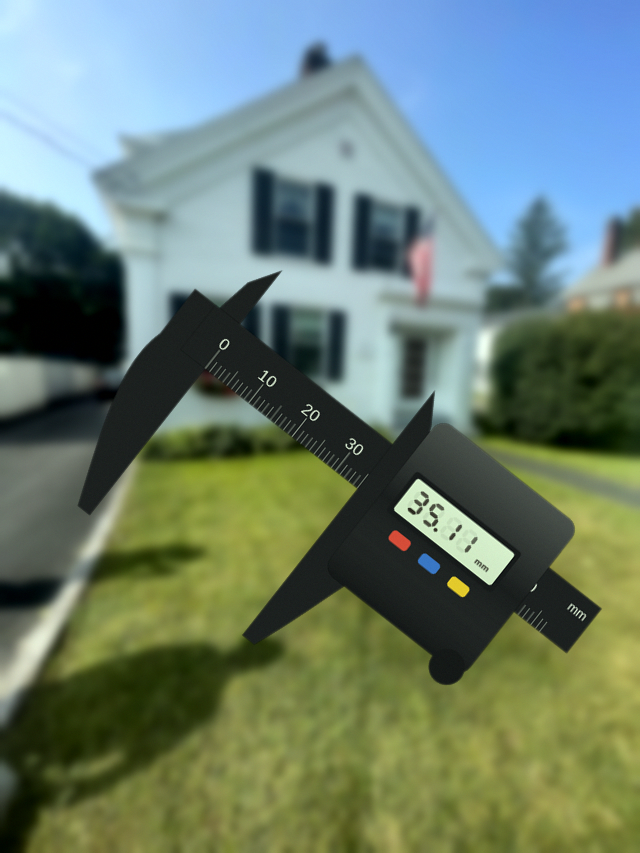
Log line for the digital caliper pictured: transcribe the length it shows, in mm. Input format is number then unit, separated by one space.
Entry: 35.11 mm
